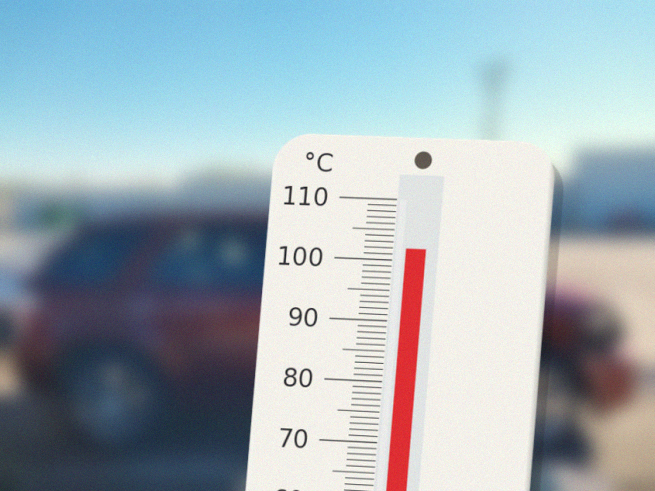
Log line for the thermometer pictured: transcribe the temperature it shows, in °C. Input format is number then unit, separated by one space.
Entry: 102 °C
